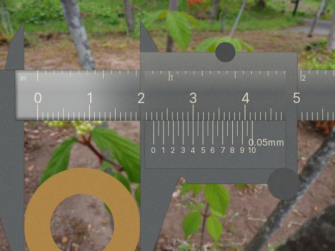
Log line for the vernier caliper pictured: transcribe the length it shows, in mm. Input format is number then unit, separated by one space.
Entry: 22.4 mm
